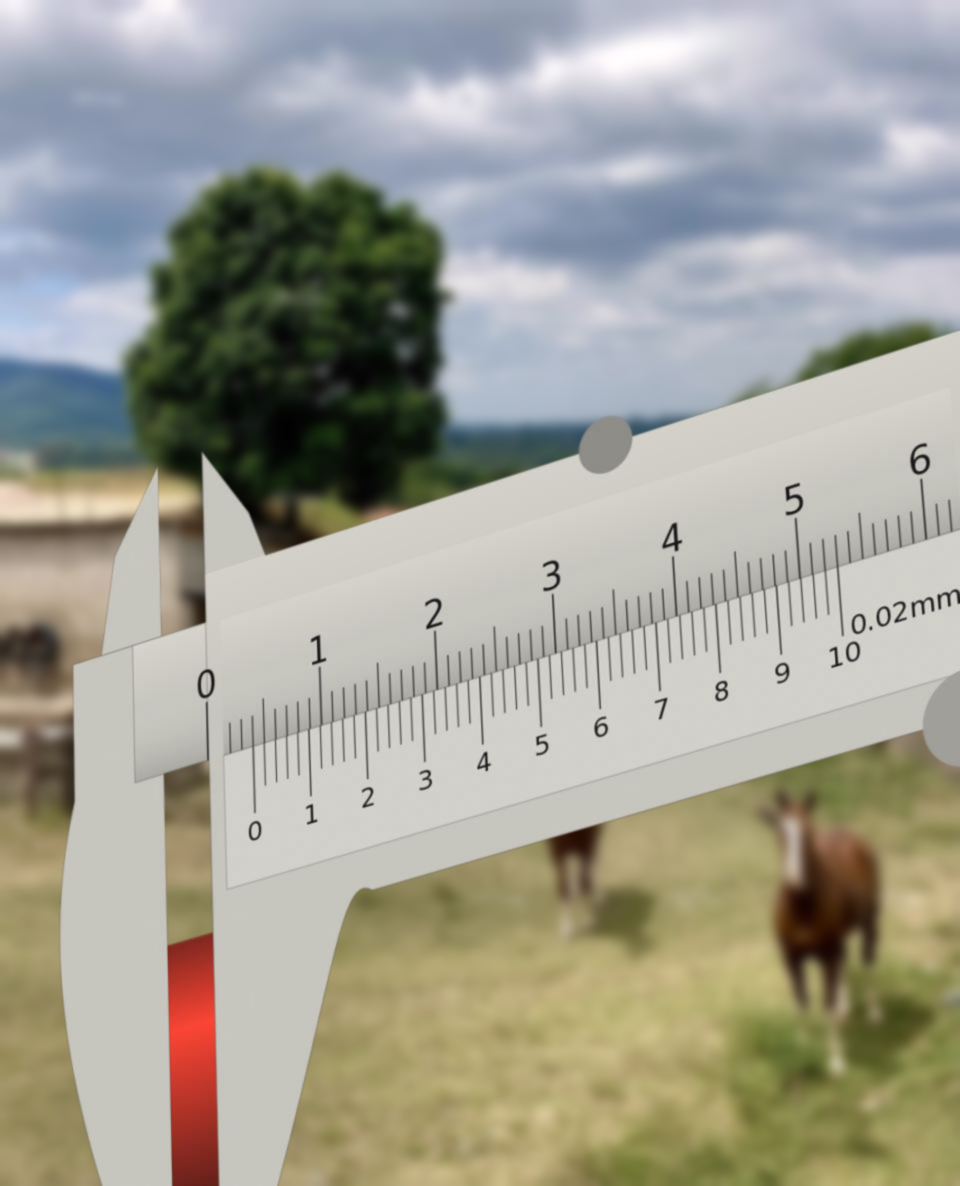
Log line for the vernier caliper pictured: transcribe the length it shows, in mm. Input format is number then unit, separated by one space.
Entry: 4.0 mm
